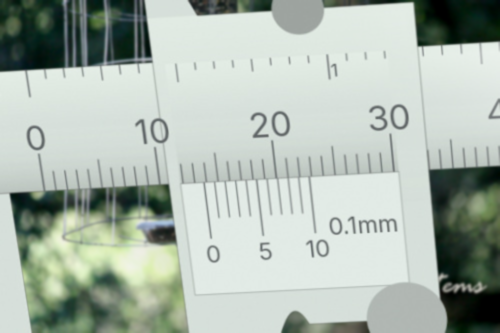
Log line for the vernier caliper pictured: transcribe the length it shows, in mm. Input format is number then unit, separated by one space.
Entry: 13.8 mm
